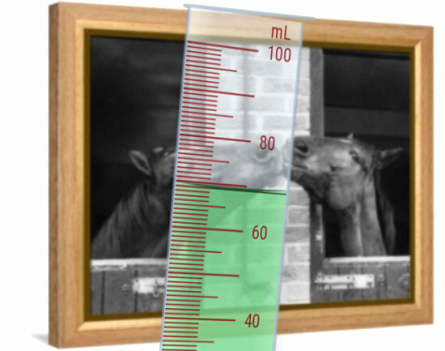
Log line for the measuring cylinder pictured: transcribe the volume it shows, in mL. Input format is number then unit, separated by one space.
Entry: 69 mL
